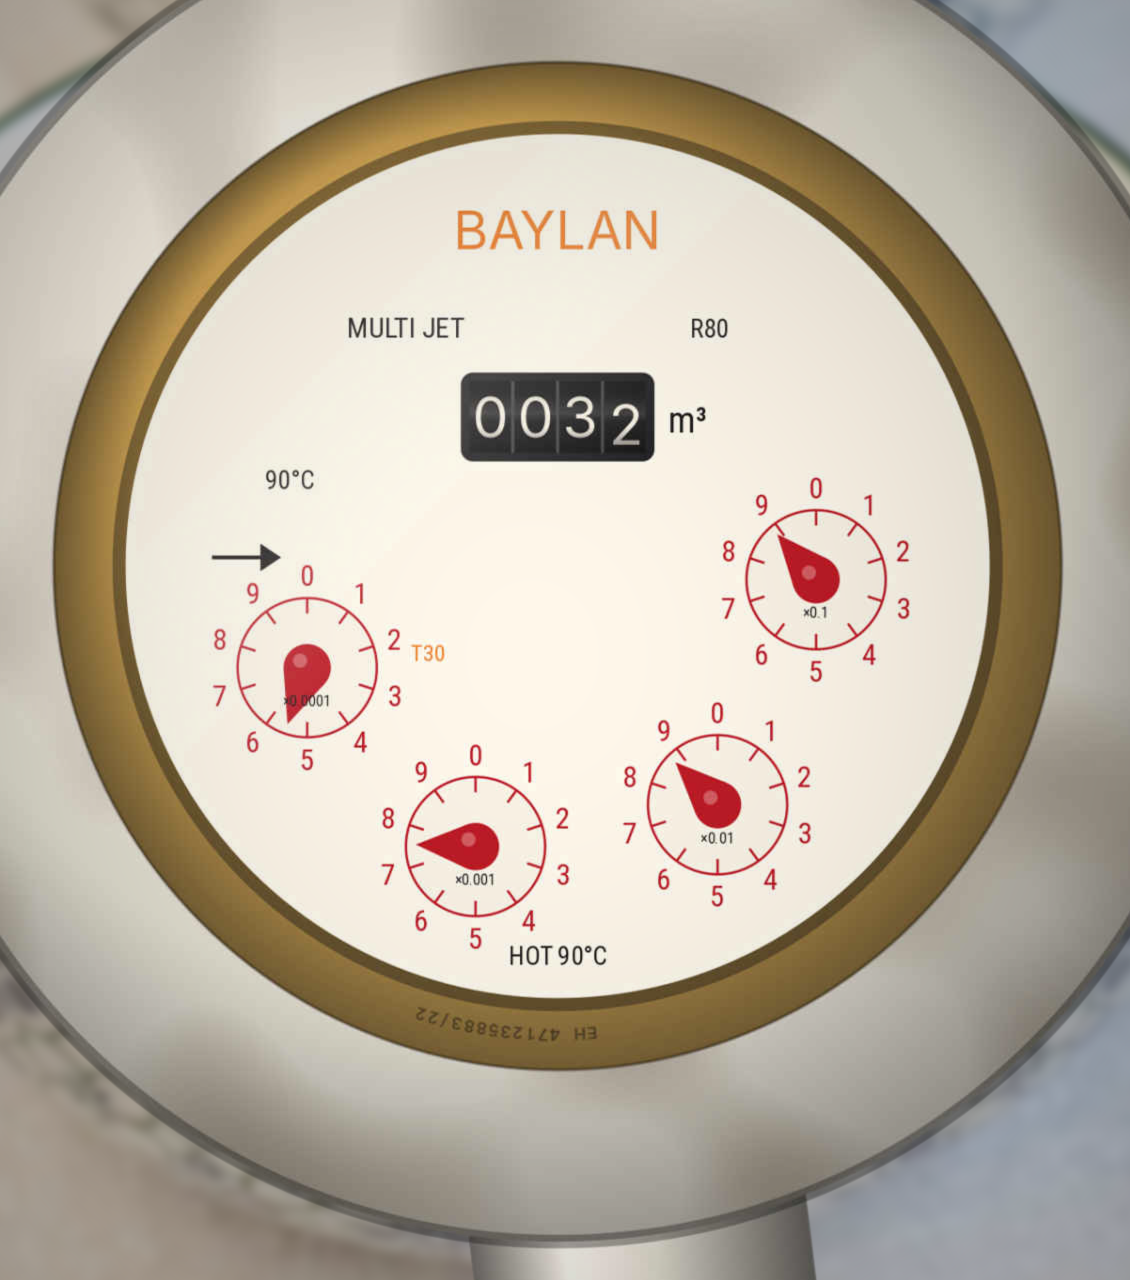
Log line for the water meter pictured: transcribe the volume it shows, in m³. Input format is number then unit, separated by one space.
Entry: 31.8875 m³
